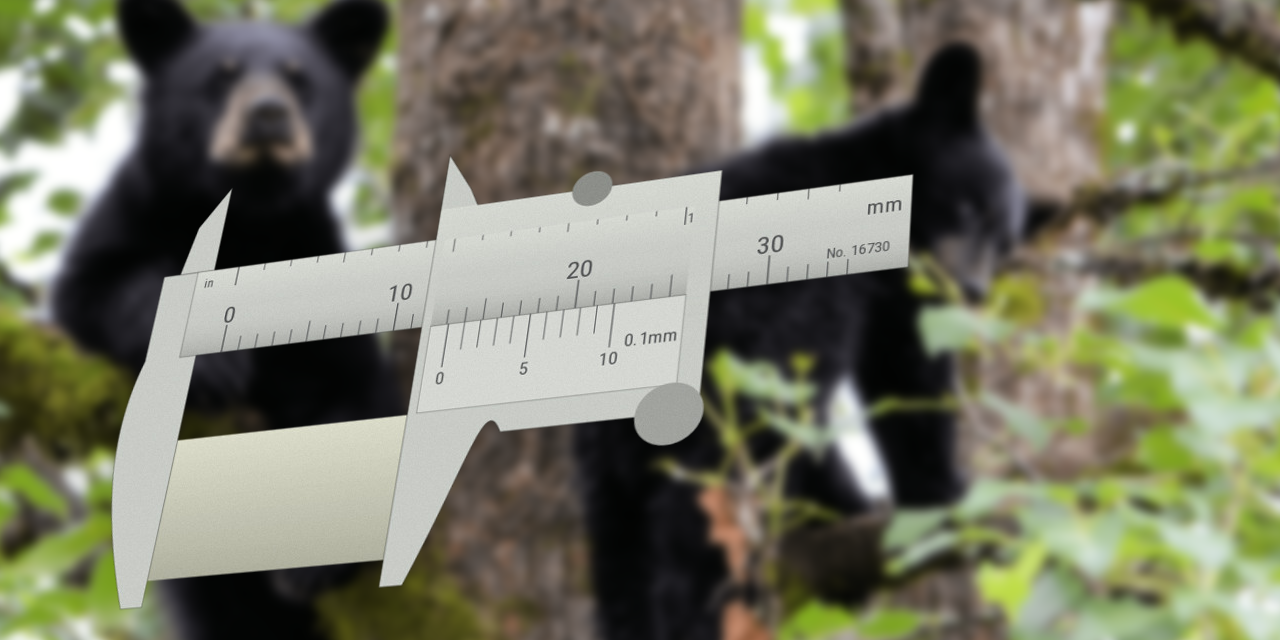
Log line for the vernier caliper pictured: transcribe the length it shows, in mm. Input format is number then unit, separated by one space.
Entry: 13.1 mm
